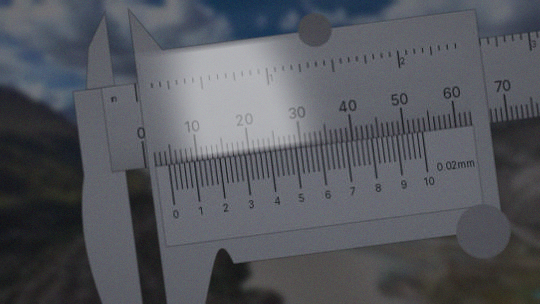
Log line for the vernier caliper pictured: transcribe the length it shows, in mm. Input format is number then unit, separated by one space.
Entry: 4.5 mm
